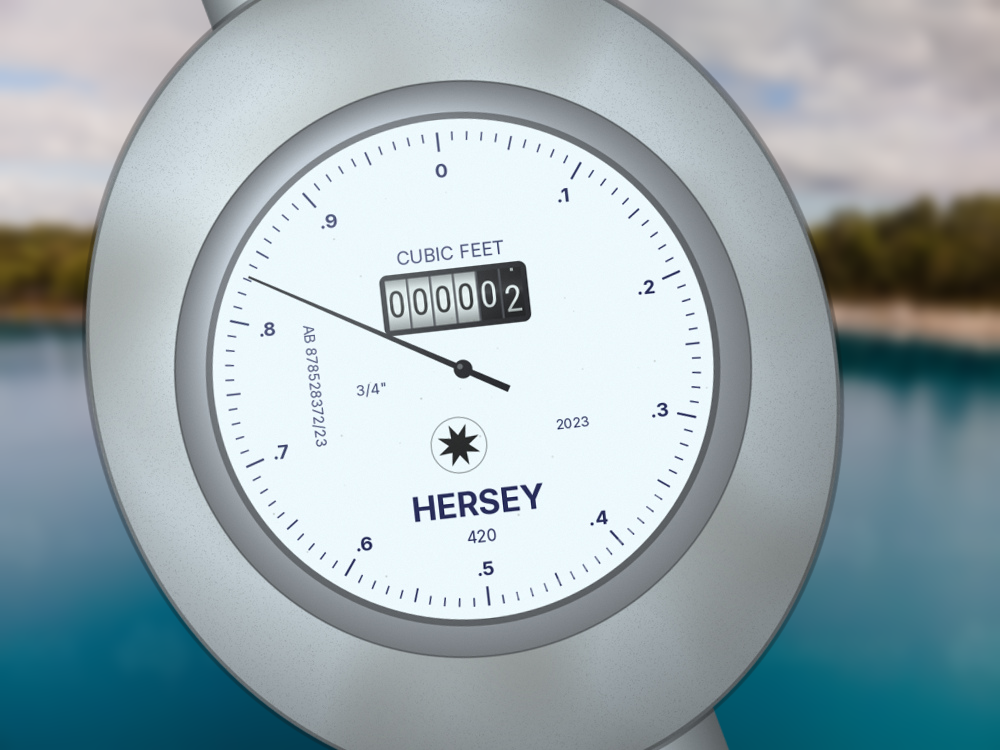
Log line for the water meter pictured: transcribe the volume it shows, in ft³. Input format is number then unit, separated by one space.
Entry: 1.83 ft³
